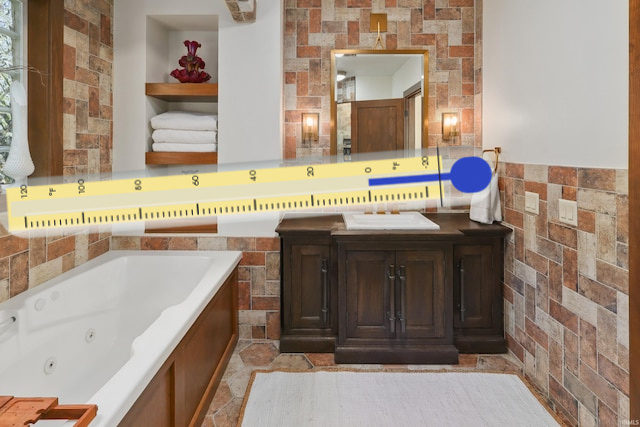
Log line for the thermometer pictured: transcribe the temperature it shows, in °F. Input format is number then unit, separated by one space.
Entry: 0 °F
